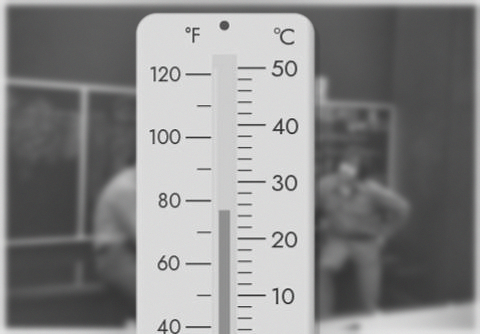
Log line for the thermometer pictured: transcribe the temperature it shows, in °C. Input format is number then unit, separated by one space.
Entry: 25 °C
